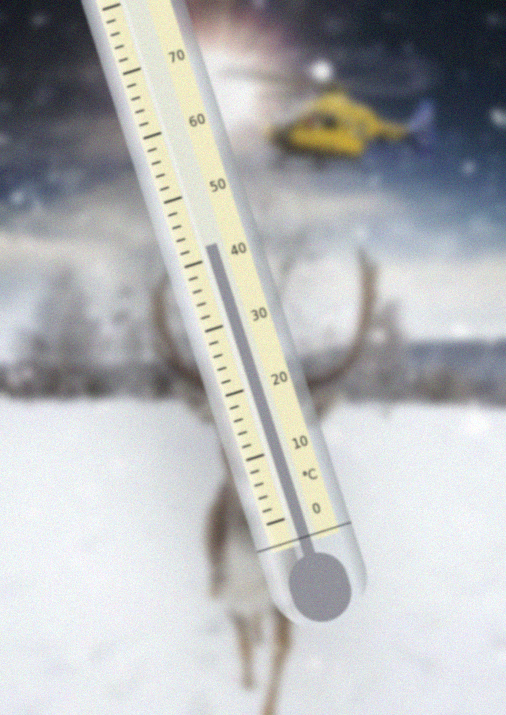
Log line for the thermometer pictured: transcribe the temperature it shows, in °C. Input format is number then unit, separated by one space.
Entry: 42 °C
